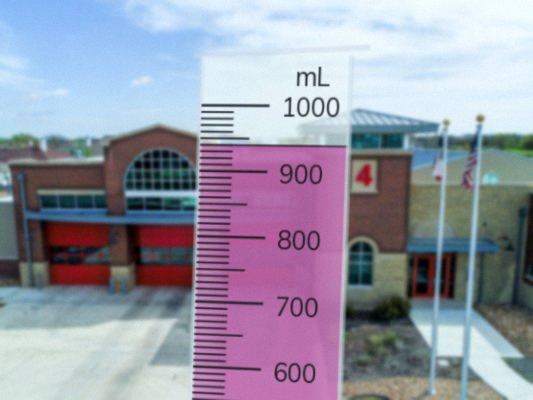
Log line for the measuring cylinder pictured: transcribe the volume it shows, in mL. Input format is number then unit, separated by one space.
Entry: 940 mL
